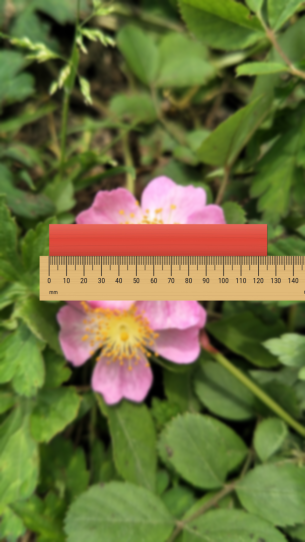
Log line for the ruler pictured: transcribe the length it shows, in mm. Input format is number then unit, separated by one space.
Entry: 125 mm
